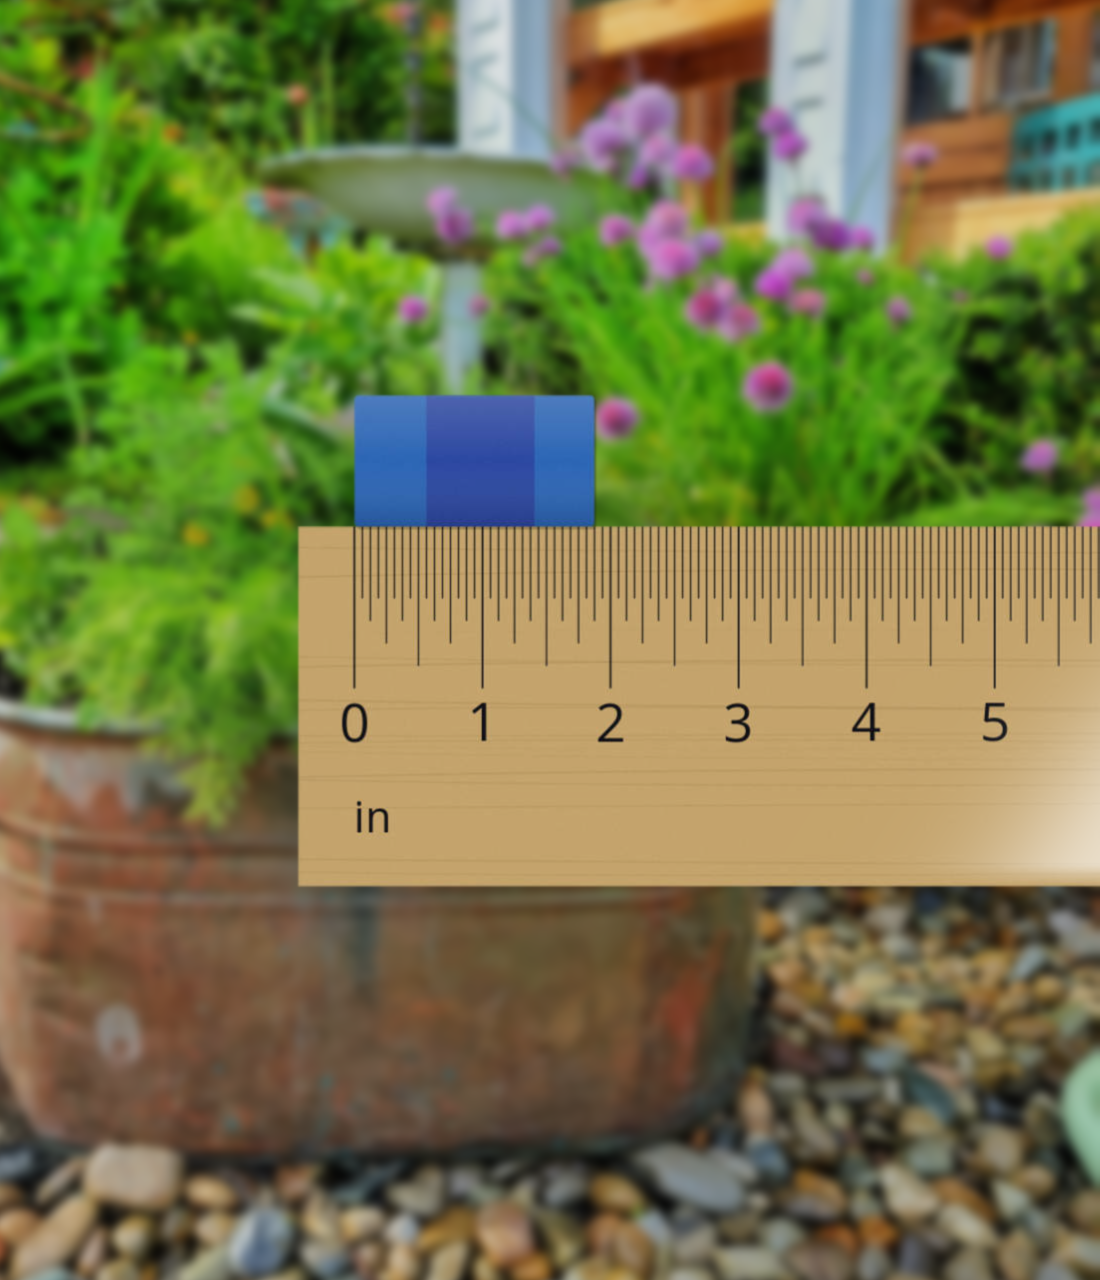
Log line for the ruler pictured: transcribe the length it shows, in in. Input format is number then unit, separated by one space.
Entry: 1.875 in
